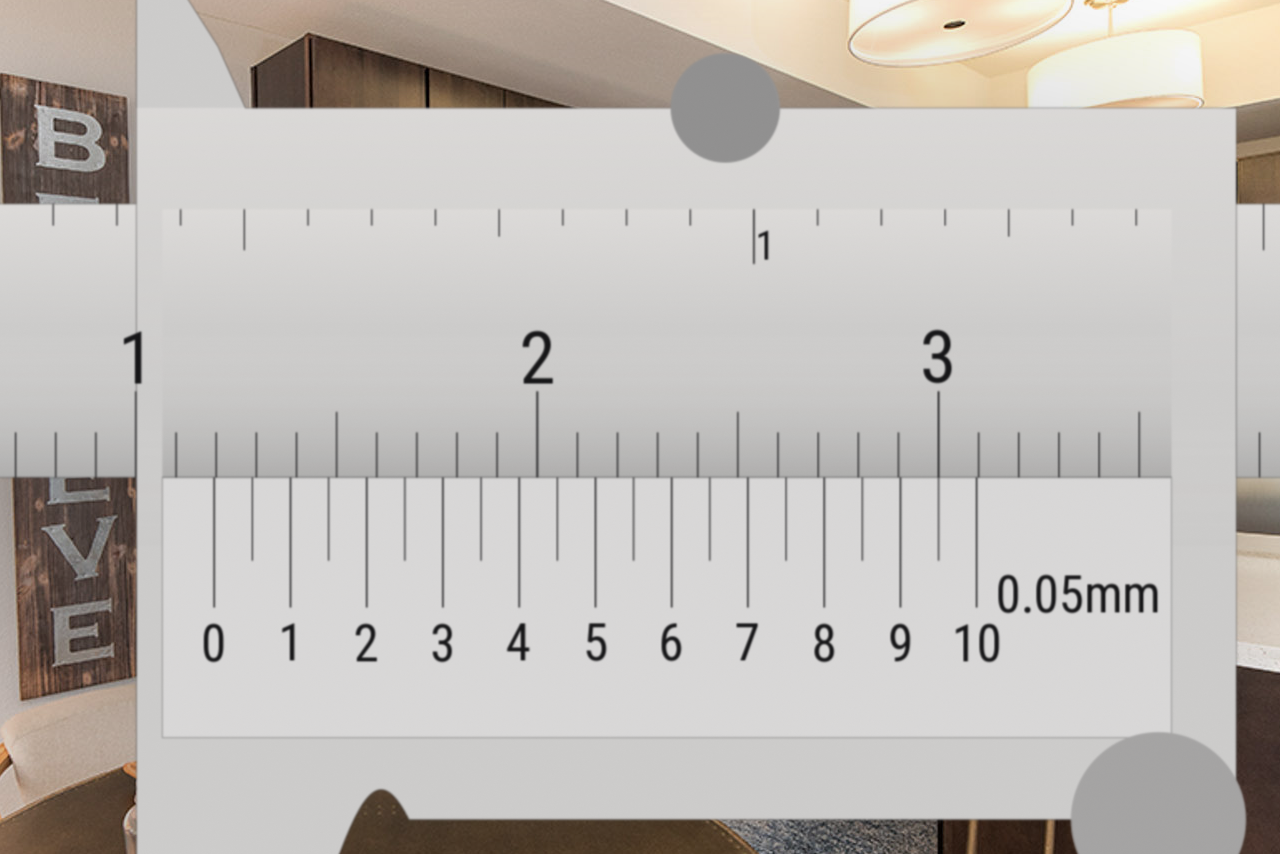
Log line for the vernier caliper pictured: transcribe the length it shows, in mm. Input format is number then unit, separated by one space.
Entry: 11.95 mm
